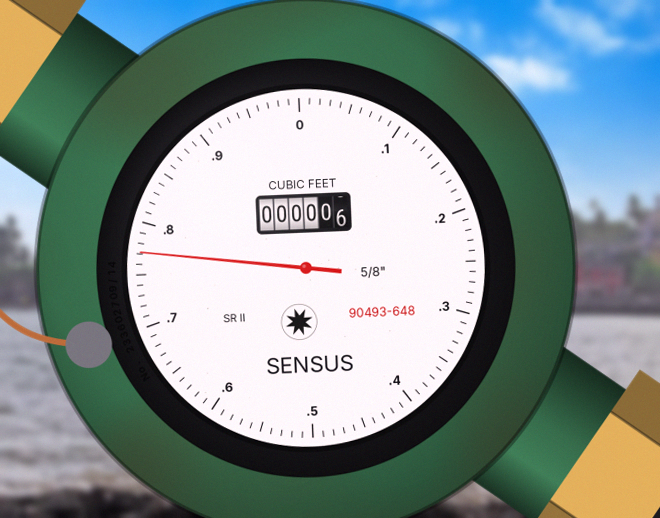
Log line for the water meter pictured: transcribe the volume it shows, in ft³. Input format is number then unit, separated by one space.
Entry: 5.77 ft³
